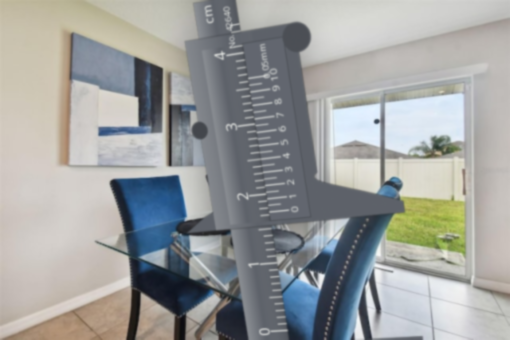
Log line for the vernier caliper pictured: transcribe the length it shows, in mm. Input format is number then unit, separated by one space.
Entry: 17.4 mm
